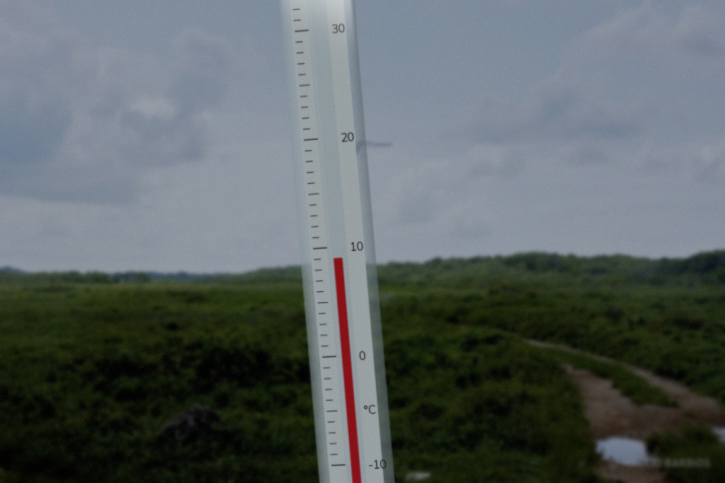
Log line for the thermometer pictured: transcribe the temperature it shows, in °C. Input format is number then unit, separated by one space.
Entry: 9 °C
